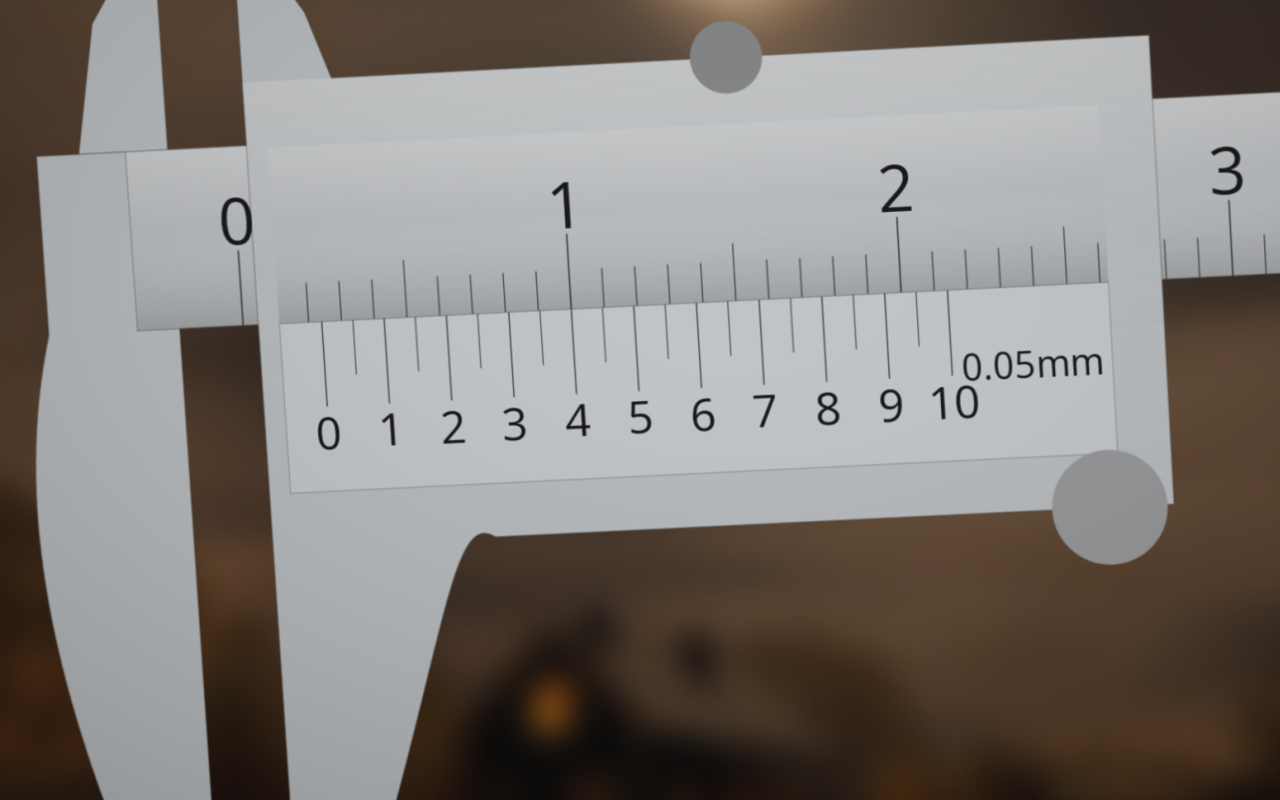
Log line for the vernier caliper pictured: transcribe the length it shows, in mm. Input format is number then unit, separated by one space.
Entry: 2.40 mm
